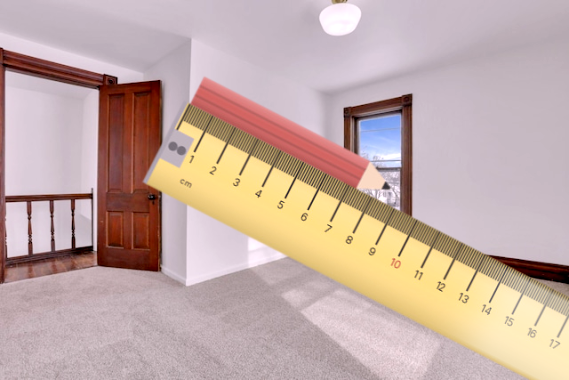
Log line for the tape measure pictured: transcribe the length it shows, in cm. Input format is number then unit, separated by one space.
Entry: 8.5 cm
